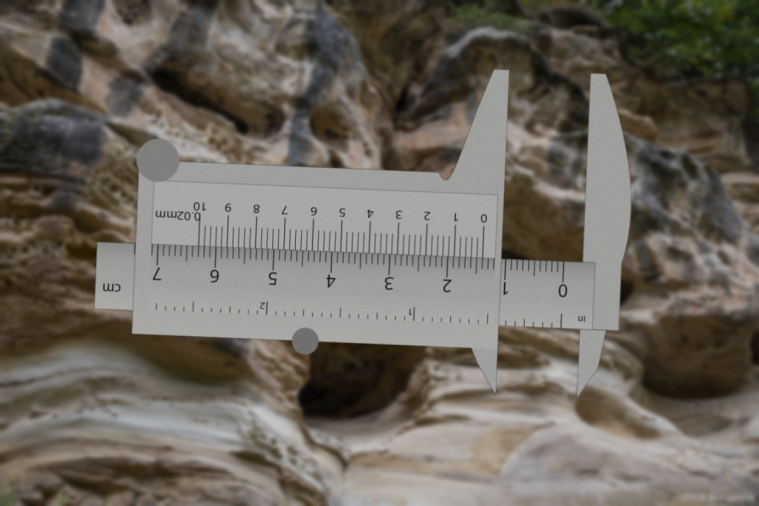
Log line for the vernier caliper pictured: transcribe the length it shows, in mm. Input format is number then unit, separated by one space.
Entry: 14.0 mm
